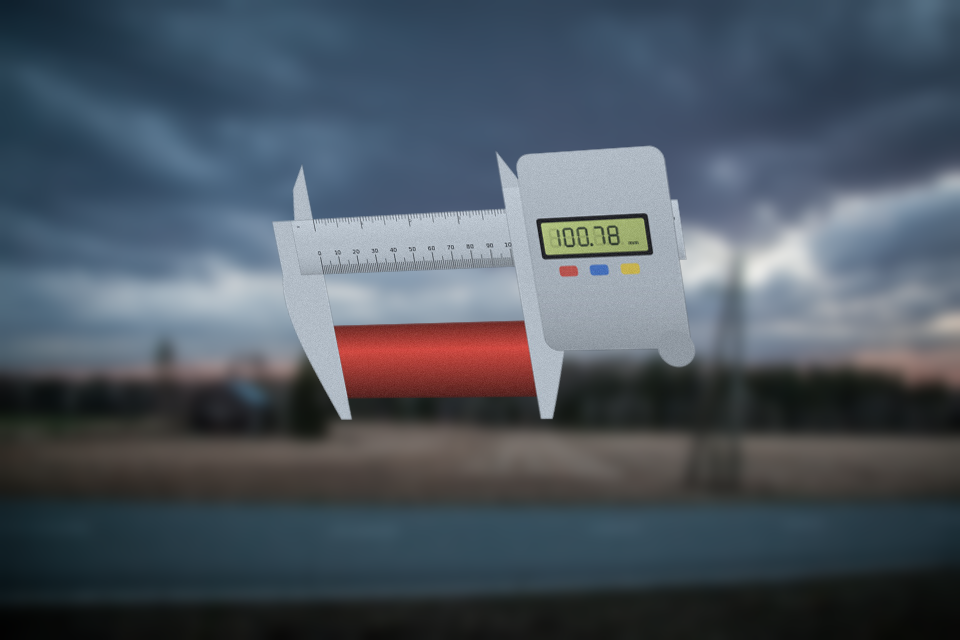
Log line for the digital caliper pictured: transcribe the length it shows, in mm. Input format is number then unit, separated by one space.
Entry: 100.78 mm
